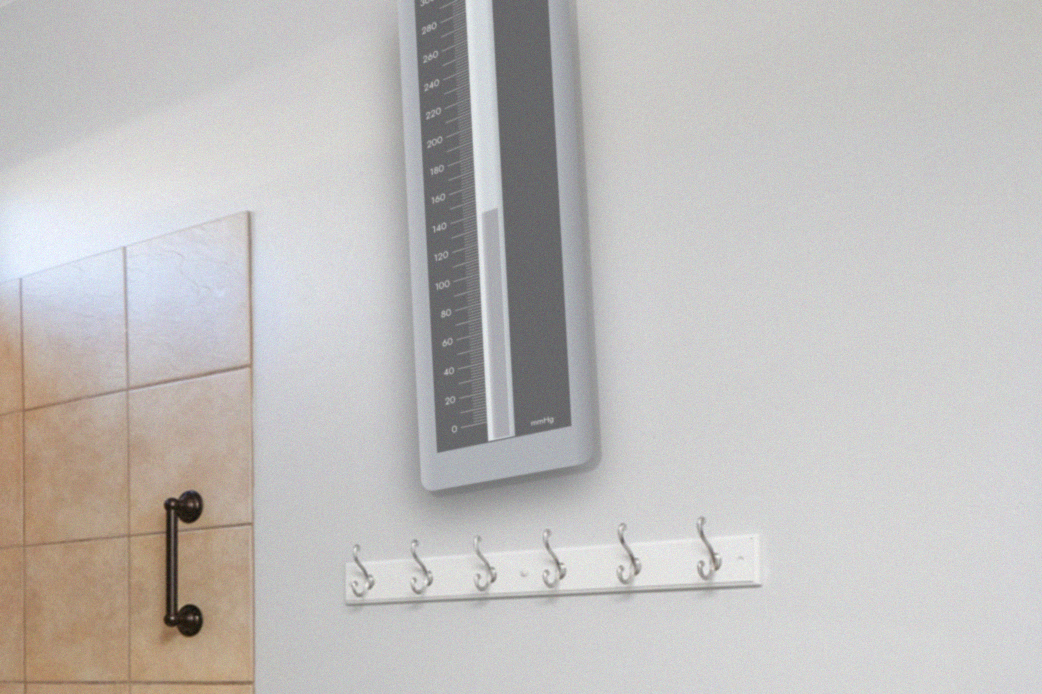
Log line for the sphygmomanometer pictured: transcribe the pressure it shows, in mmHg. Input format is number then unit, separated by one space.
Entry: 140 mmHg
